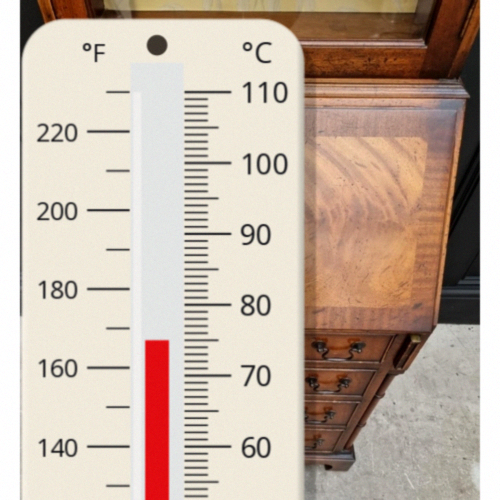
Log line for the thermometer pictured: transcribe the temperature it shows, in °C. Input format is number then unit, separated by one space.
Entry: 75 °C
